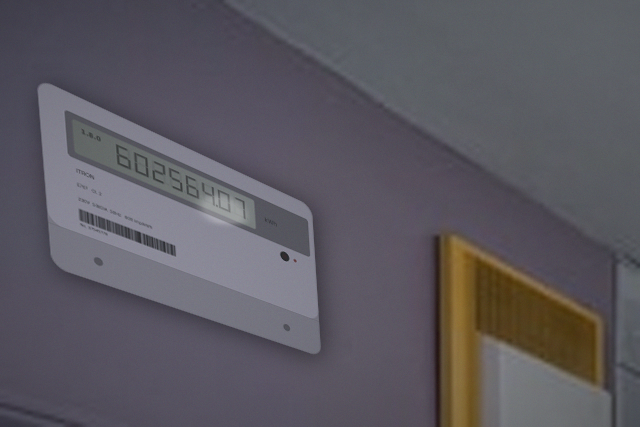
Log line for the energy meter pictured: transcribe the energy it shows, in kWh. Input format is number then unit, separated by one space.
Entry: 602564.07 kWh
